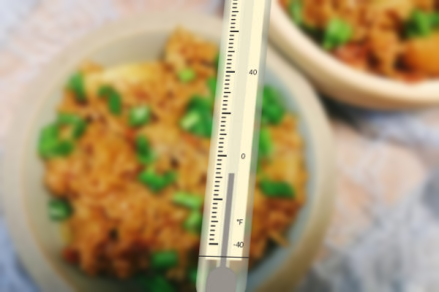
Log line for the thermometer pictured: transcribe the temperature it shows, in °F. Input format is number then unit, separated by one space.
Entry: -8 °F
